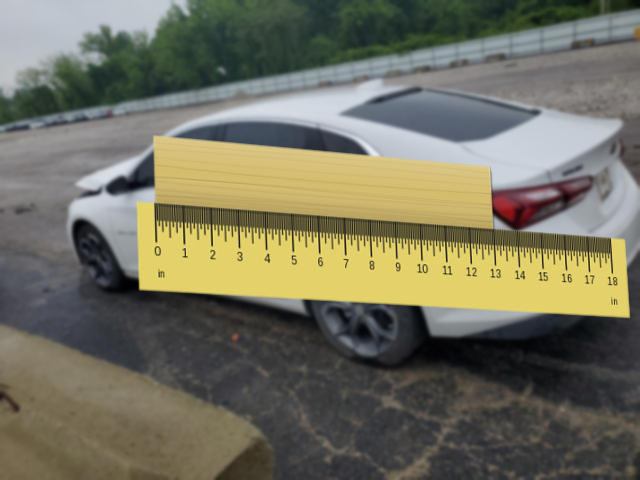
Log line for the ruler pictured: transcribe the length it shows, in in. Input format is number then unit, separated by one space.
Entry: 13 in
